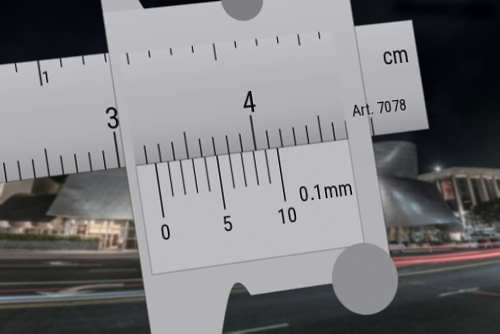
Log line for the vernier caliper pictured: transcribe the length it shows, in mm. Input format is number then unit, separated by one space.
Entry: 32.6 mm
